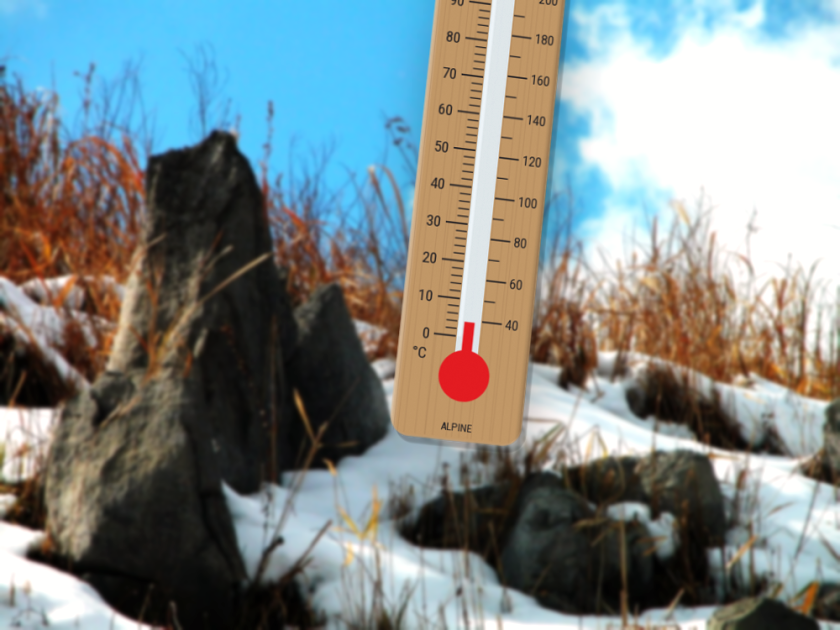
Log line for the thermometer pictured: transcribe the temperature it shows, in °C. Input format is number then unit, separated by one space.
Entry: 4 °C
